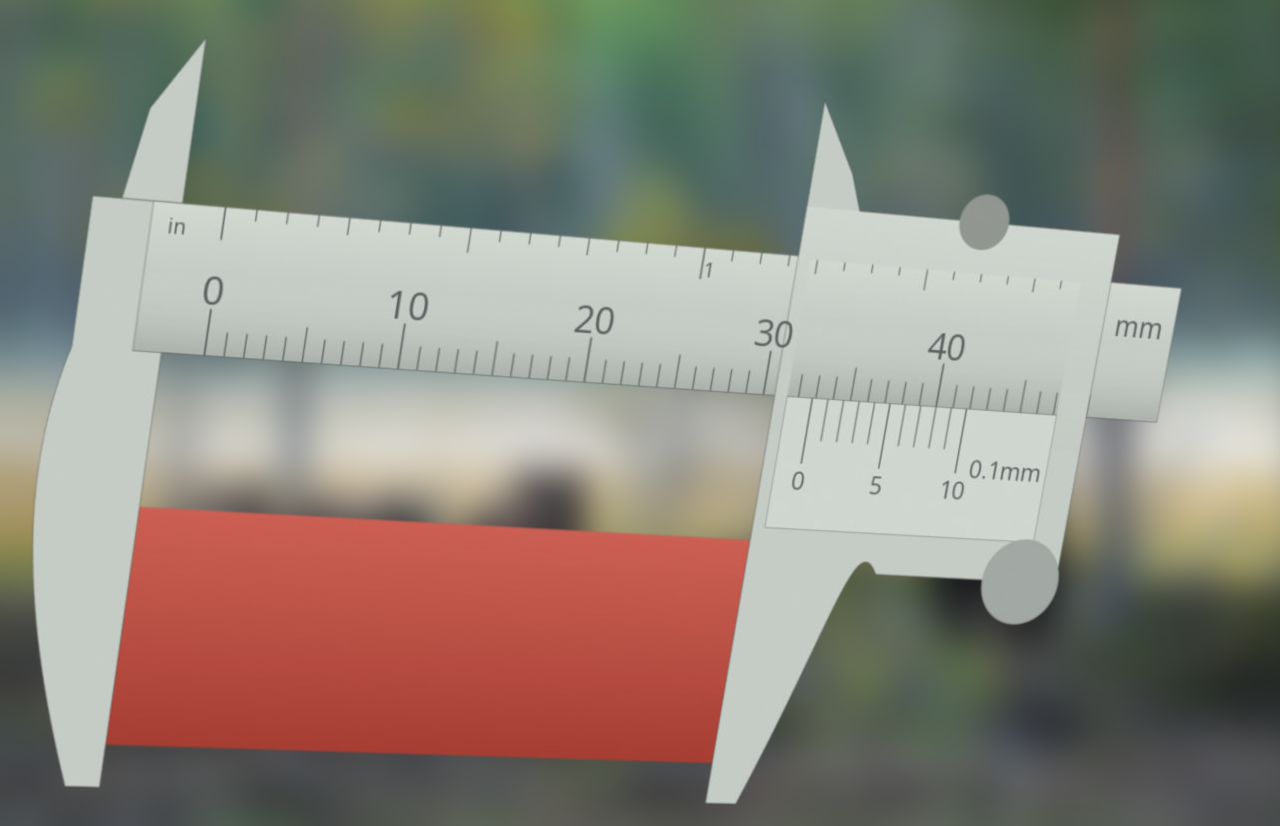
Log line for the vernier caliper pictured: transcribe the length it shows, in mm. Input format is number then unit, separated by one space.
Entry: 32.8 mm
